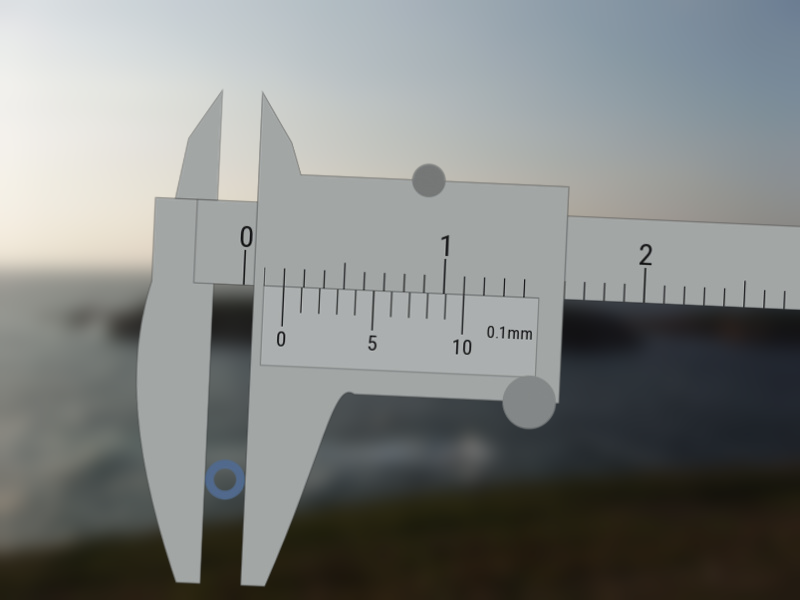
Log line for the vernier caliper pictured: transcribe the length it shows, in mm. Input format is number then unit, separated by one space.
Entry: 2.0 mm
